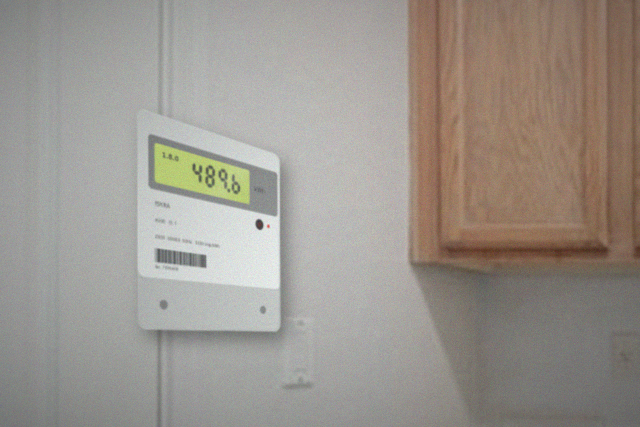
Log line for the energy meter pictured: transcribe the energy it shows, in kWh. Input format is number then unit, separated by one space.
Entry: 489.6 kWh
